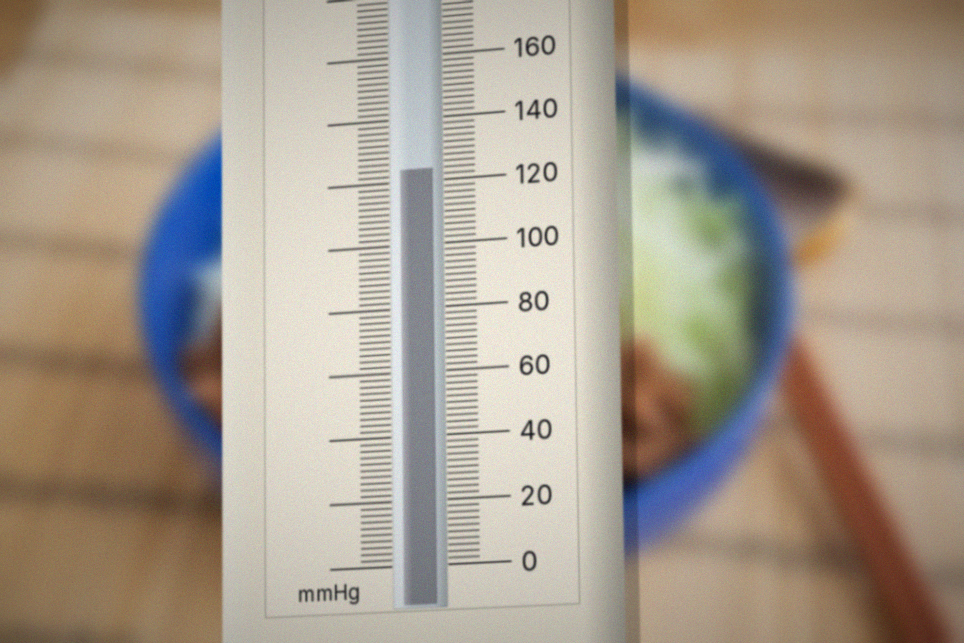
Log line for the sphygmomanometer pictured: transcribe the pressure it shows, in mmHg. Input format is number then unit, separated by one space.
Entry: 124 mmHg
